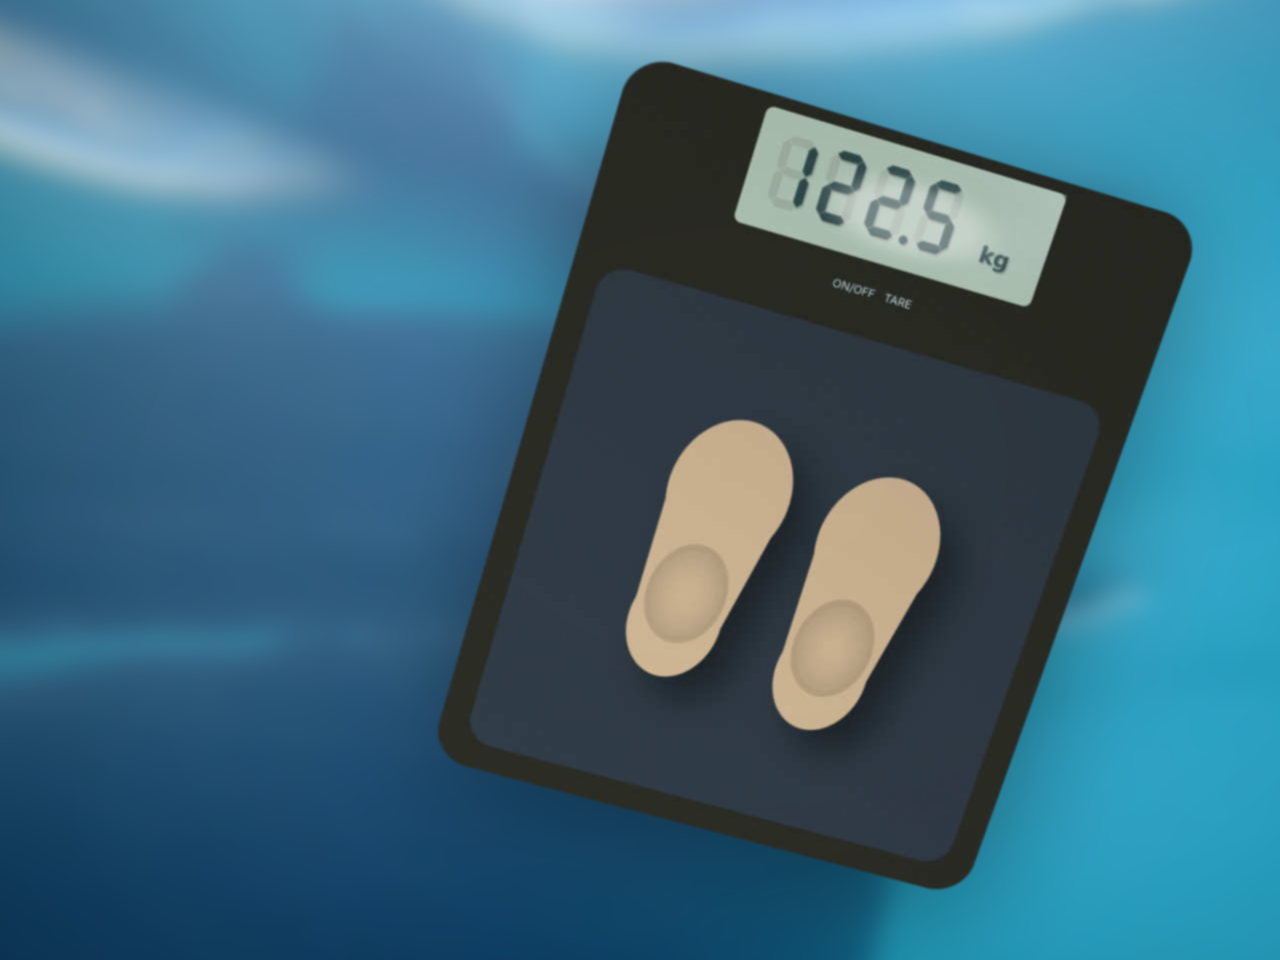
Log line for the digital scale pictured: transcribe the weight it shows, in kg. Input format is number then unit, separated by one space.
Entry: 122.5 kg
